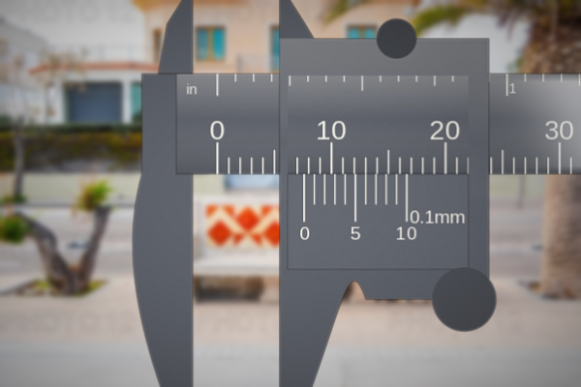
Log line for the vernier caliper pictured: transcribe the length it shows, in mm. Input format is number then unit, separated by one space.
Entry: 7.6 mm
